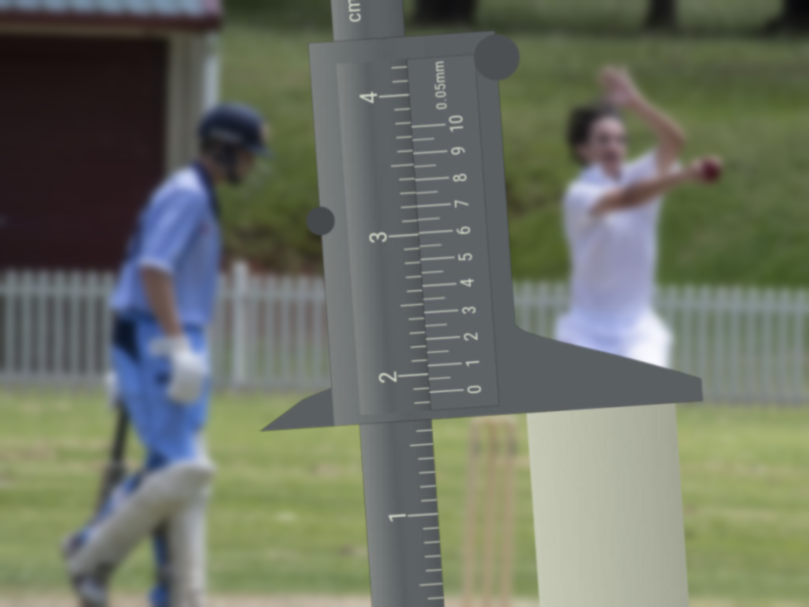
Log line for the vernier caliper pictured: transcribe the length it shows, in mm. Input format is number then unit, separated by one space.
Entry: 18.7 mm
